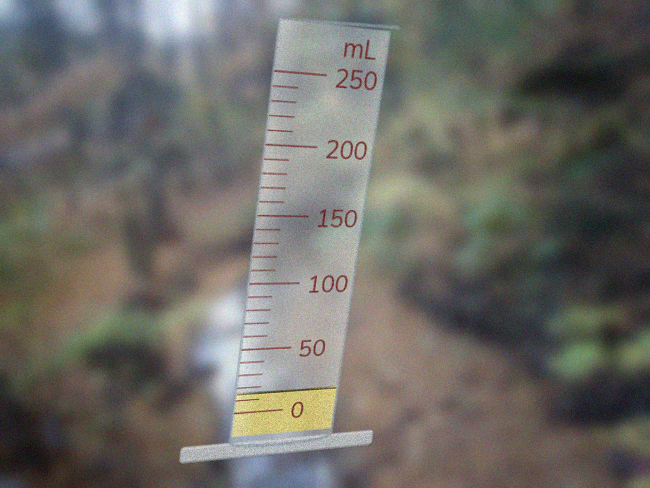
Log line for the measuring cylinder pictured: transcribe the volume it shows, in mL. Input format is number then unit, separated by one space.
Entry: 15 mL
